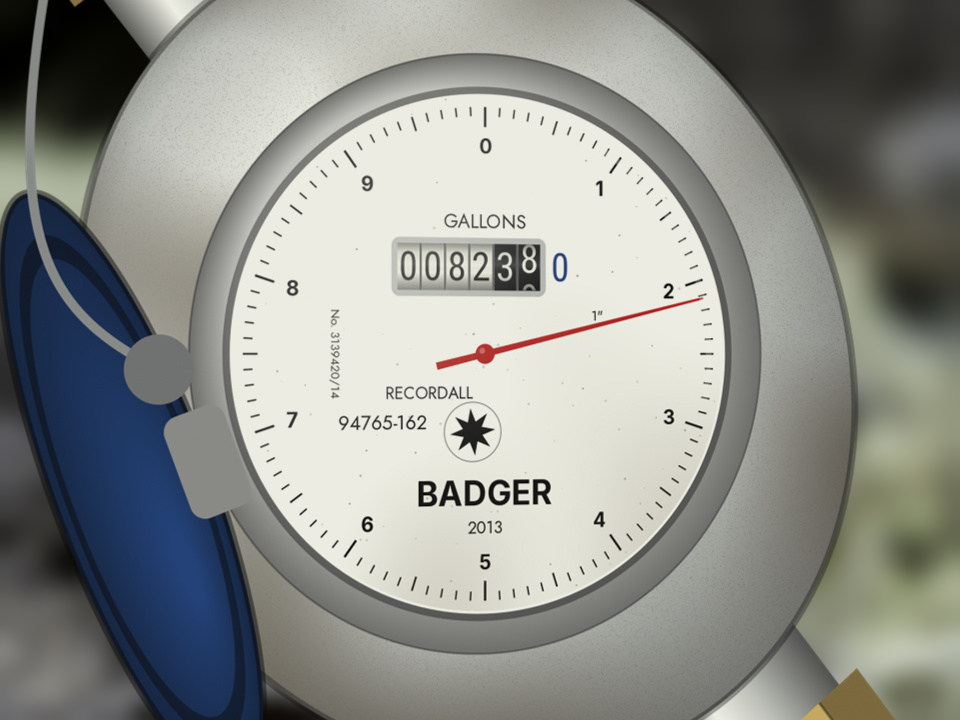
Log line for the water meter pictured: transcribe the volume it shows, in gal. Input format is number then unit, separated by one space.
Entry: 82382.1 gal
